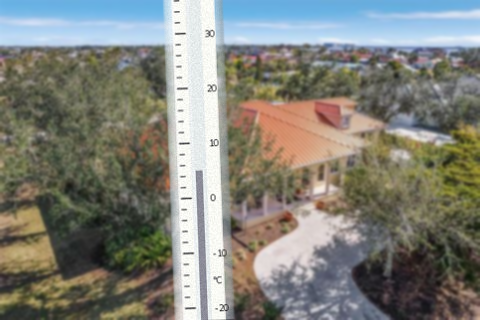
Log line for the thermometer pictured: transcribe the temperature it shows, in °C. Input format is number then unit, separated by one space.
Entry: 5 °C
